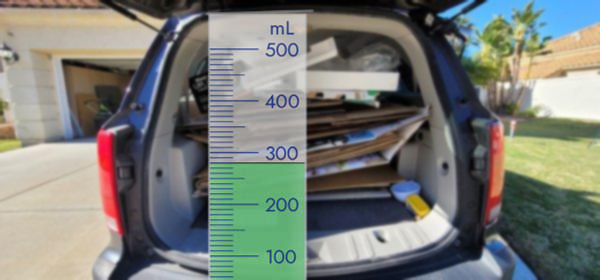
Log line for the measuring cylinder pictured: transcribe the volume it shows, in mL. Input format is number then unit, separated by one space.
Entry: 280 mL
